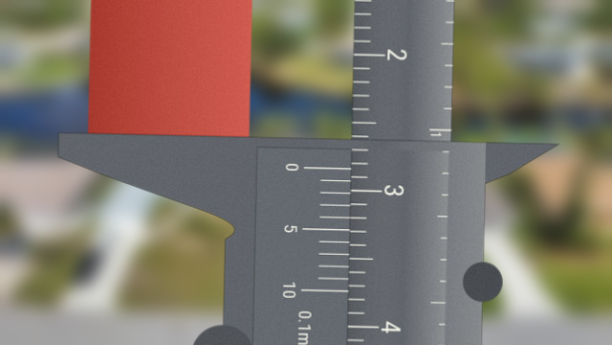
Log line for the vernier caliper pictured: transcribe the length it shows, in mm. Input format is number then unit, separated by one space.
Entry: 28.4 mm
